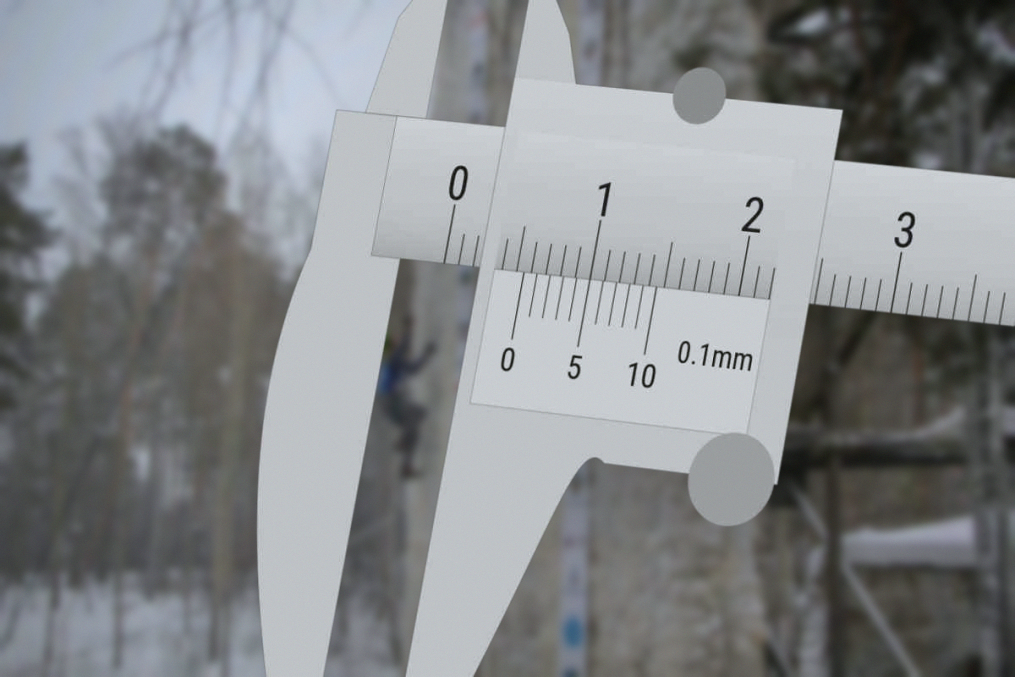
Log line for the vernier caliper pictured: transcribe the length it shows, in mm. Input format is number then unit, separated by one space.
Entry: 5.5 mm
